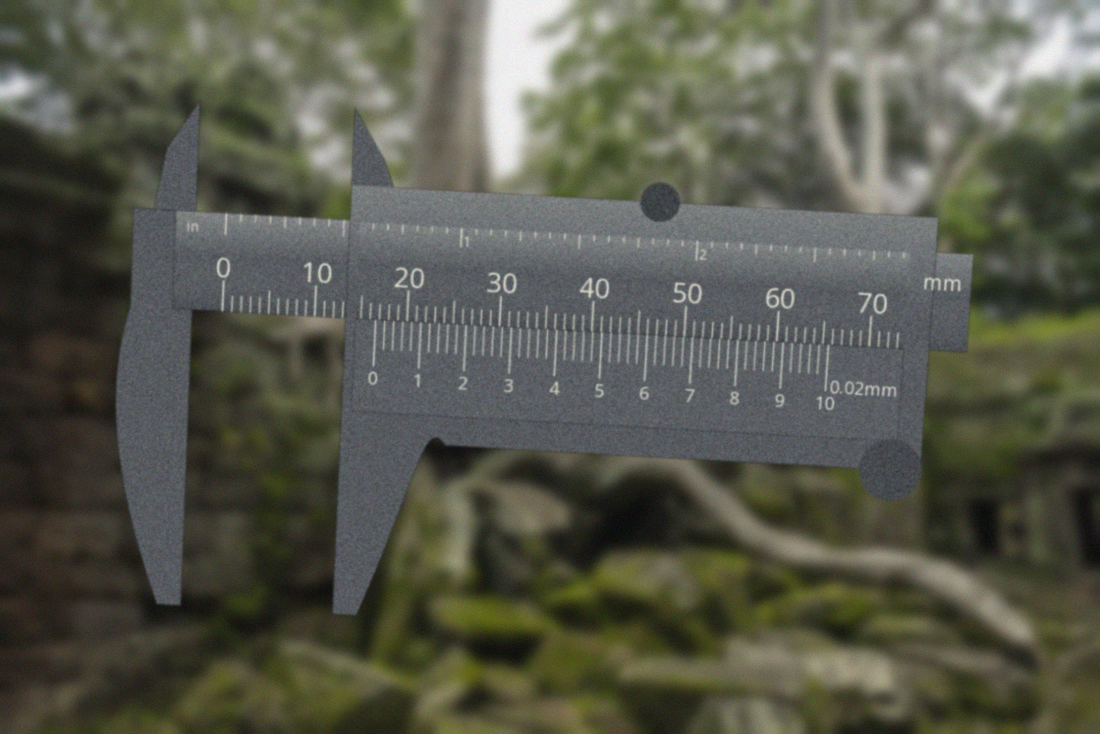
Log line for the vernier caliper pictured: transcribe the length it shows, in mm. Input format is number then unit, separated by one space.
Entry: 16.6 mm
